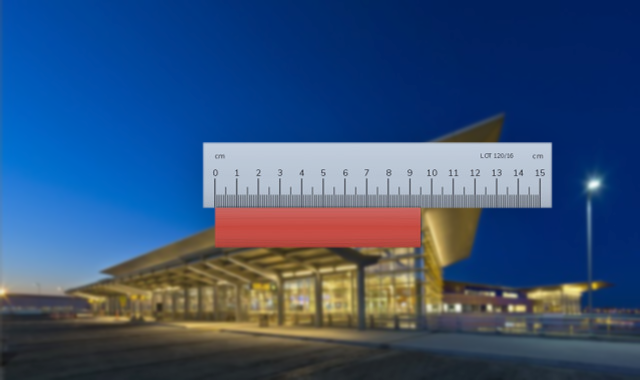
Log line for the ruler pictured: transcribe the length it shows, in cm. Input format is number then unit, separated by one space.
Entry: 9.5 cm
